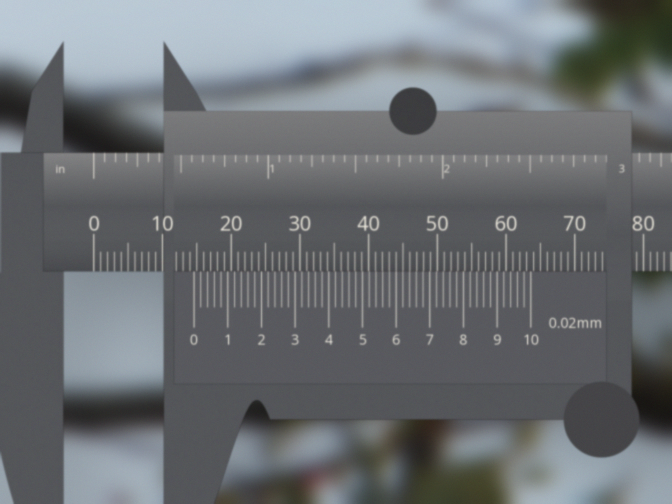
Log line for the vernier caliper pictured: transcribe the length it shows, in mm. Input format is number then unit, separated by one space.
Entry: 14.6 mm
